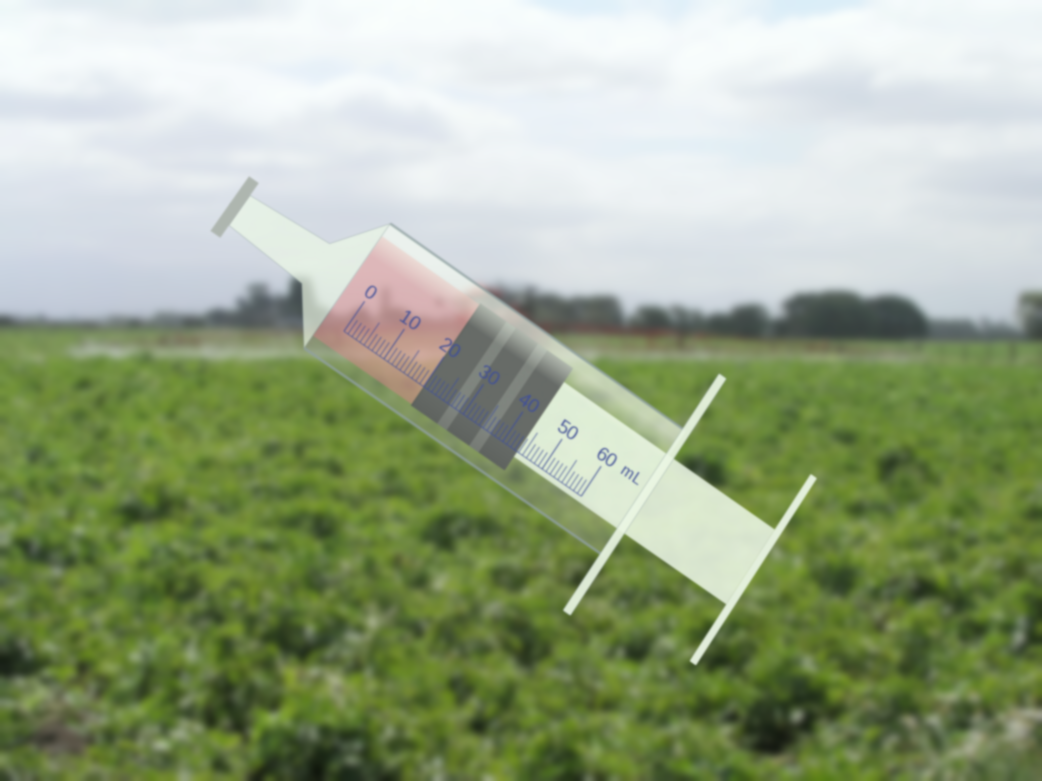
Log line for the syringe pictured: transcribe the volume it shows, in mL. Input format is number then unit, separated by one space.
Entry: 20 mL
